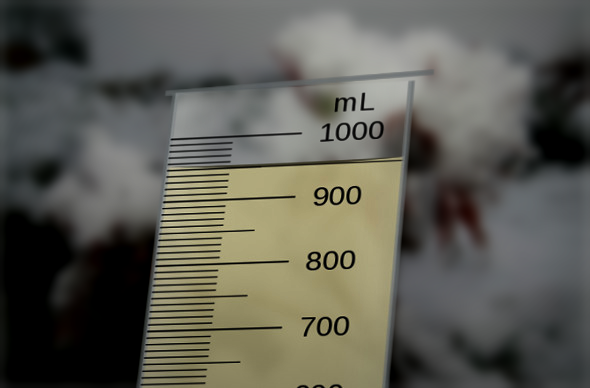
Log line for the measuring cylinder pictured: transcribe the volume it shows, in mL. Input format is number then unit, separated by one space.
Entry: 950 mL
